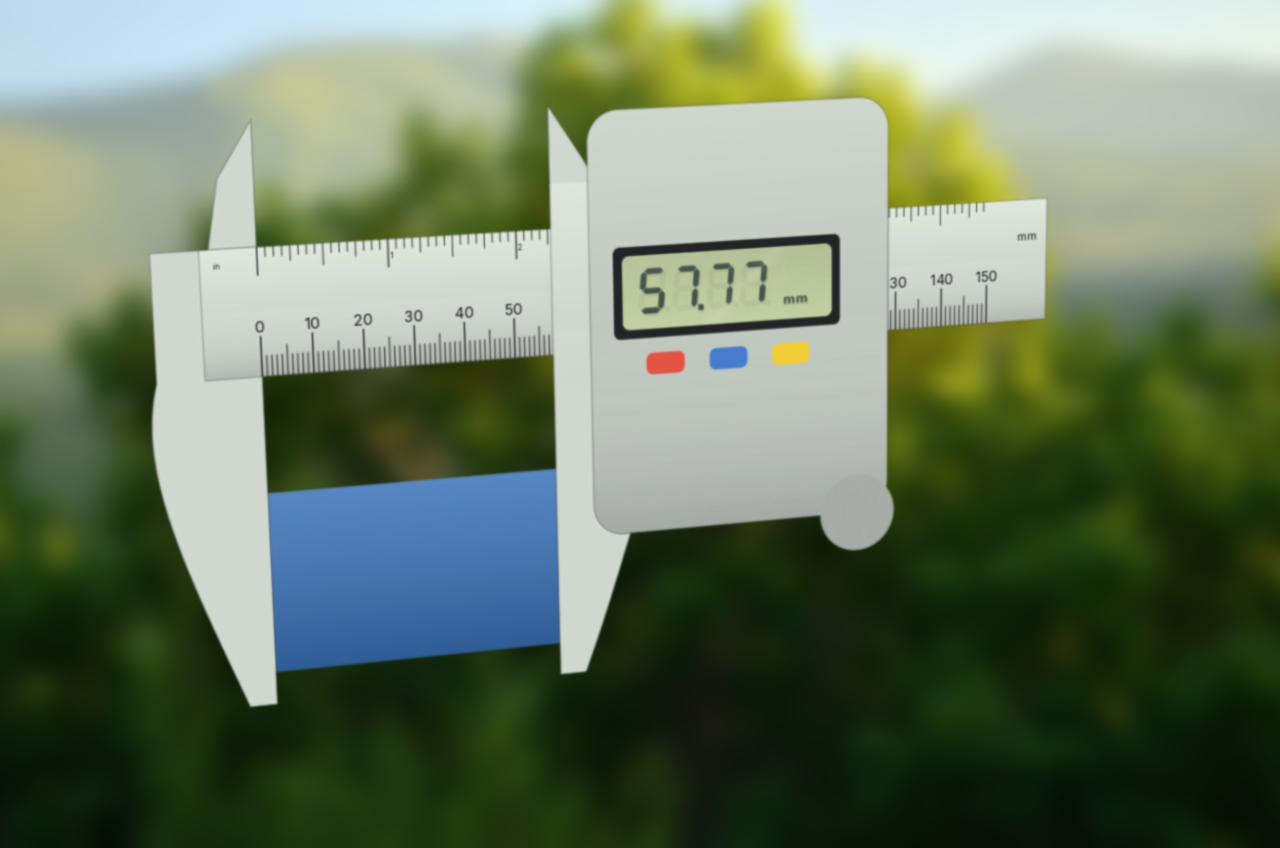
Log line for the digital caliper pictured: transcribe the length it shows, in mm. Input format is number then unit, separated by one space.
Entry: 57.77 mm
